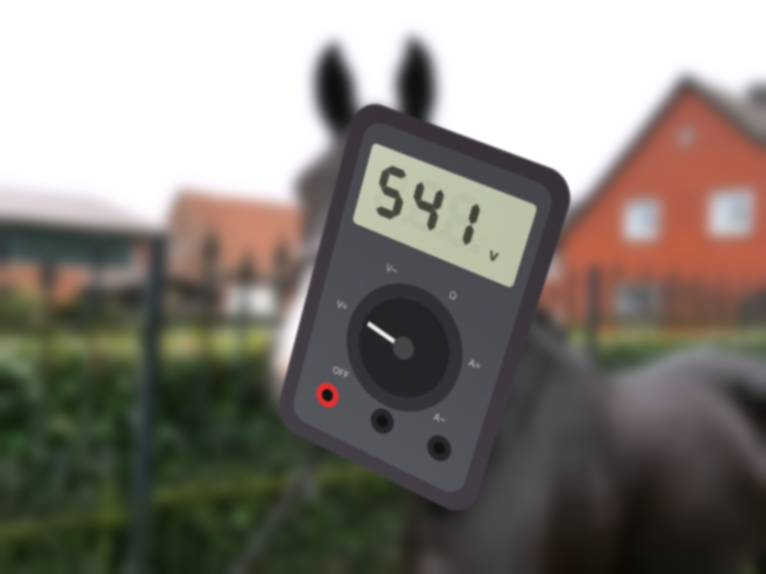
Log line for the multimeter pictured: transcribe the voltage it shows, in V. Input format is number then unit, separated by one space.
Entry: 541 V
